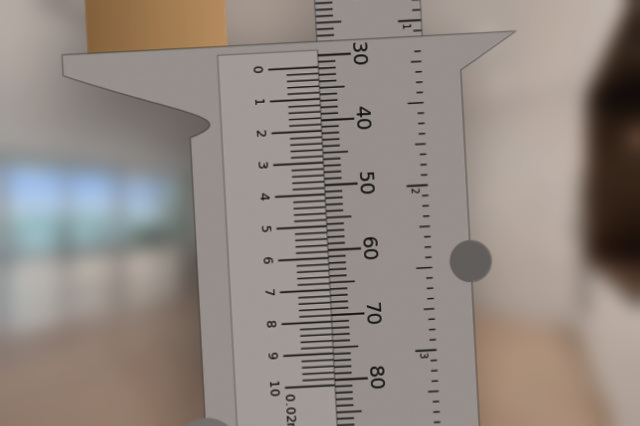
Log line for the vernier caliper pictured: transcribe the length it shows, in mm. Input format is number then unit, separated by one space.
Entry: 31.8 mm
